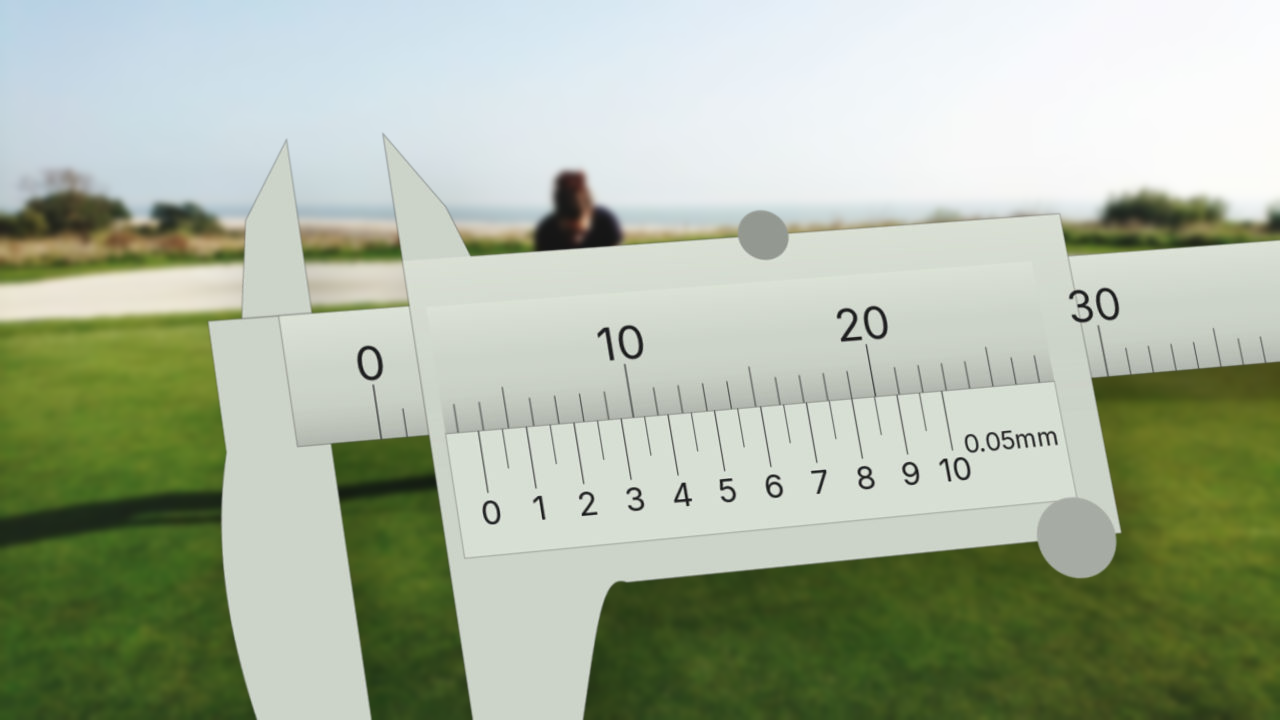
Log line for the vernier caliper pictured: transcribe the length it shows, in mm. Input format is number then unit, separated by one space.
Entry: 3.8 mm
